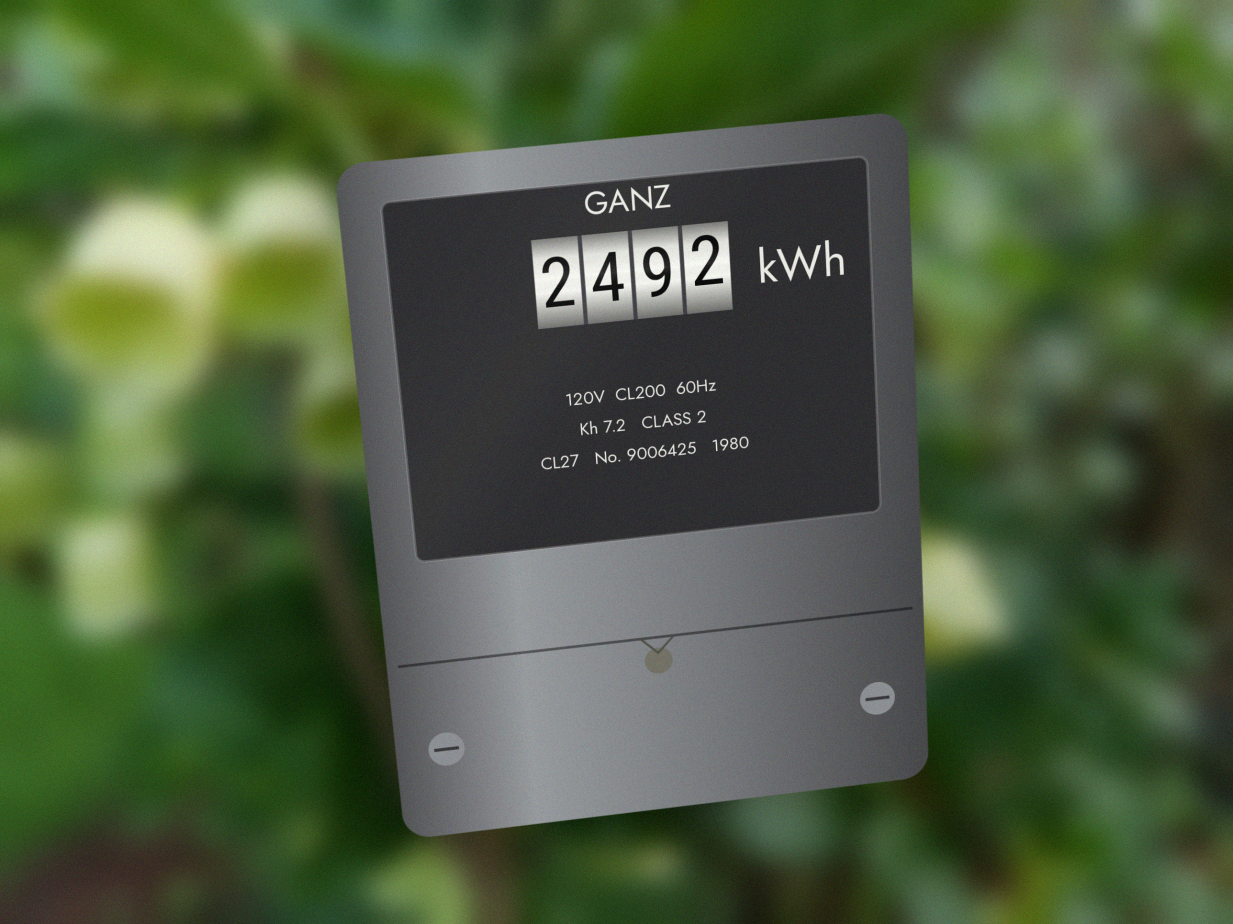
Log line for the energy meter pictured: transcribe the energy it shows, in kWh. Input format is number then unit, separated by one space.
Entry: 2492 kWh
